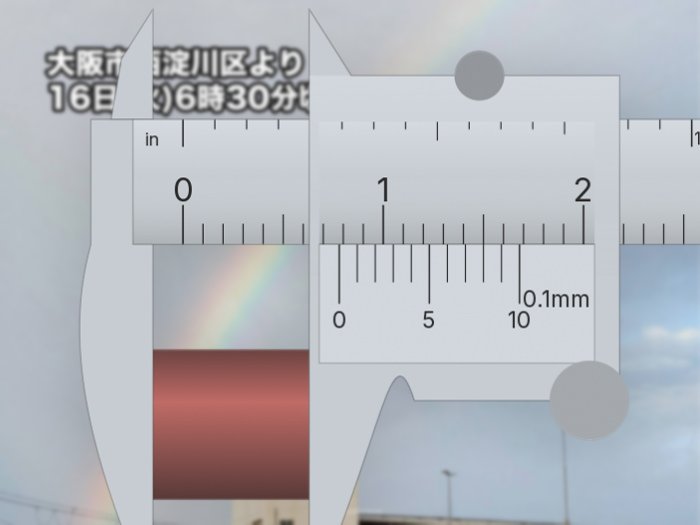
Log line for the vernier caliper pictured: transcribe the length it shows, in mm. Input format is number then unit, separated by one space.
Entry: 7.8 mm
